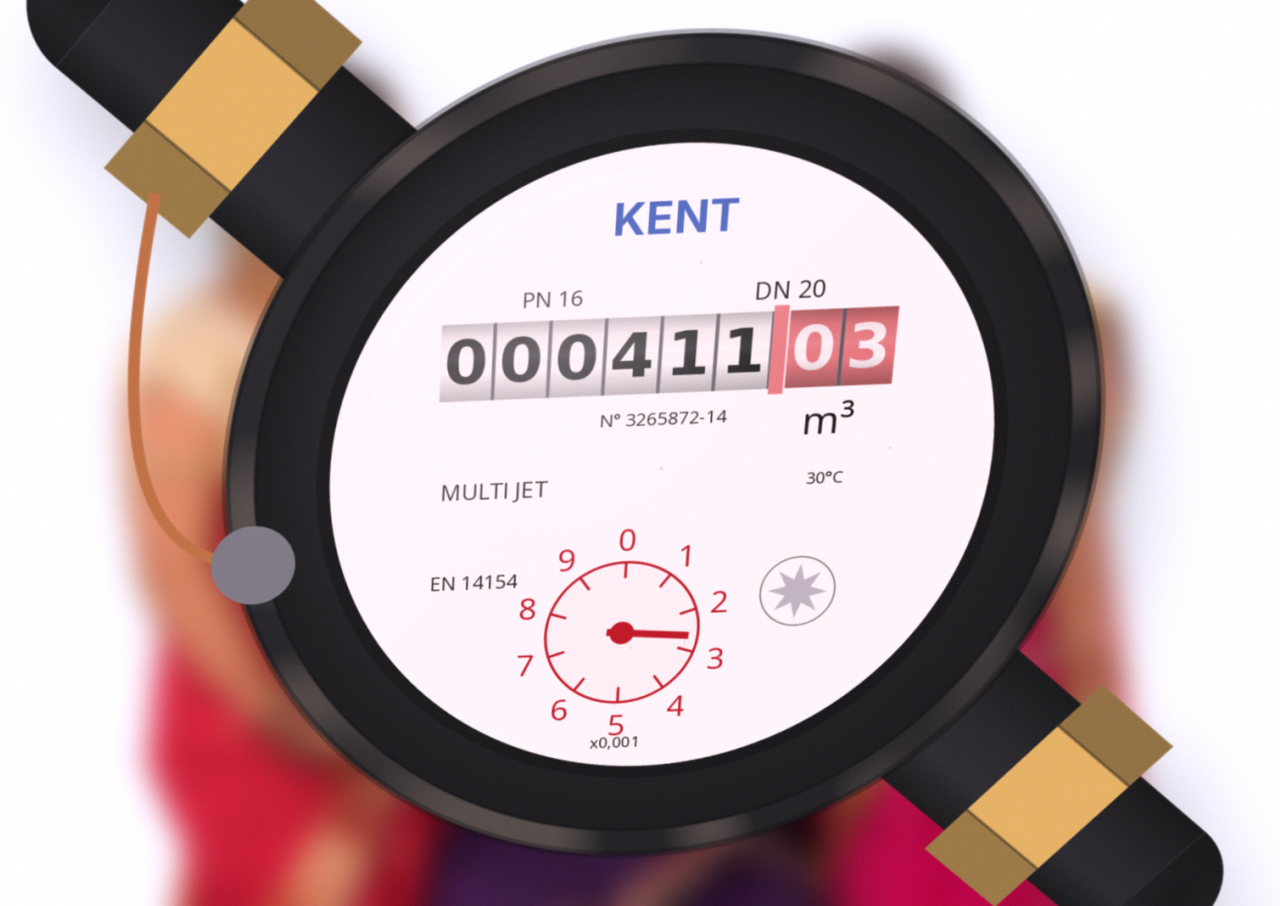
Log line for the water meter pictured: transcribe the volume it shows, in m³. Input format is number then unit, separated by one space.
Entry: 411.032 m³
